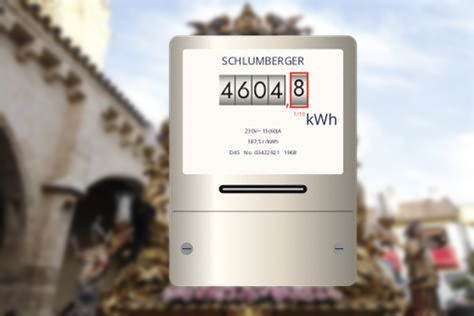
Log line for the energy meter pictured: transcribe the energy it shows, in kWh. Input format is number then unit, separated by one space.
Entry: 4604.8 kWh
